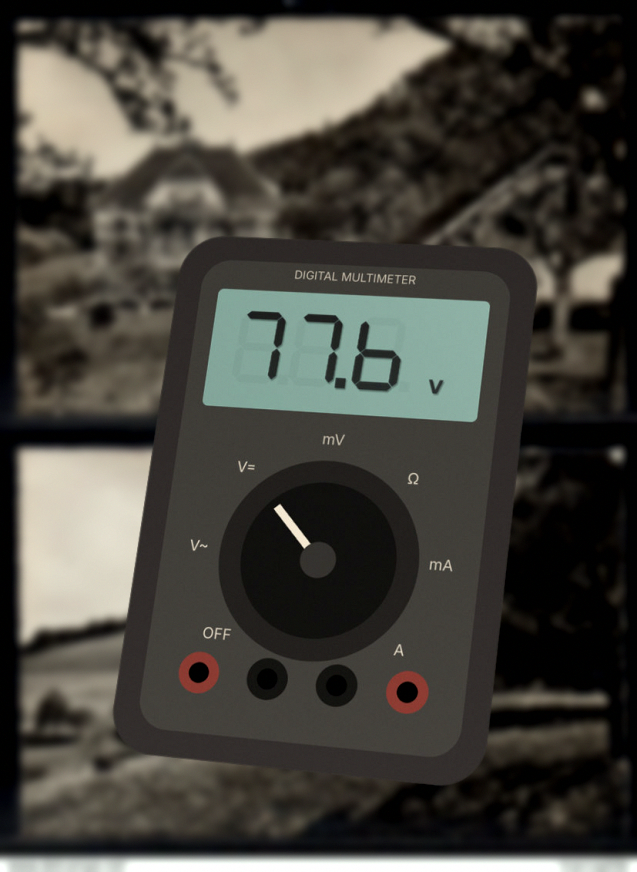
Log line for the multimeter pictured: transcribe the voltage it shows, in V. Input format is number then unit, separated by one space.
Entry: 77.6 V
